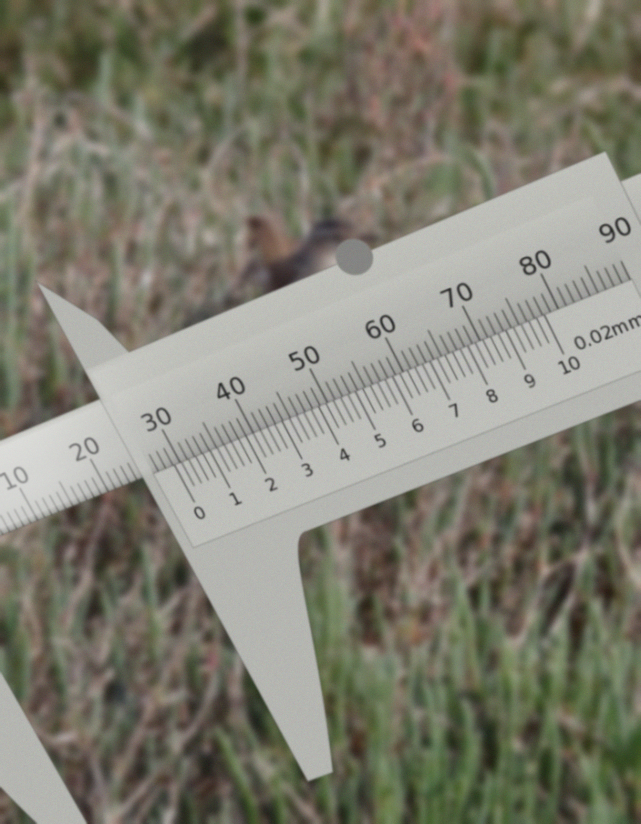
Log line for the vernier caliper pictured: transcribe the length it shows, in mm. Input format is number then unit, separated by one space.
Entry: 29.2 mm
